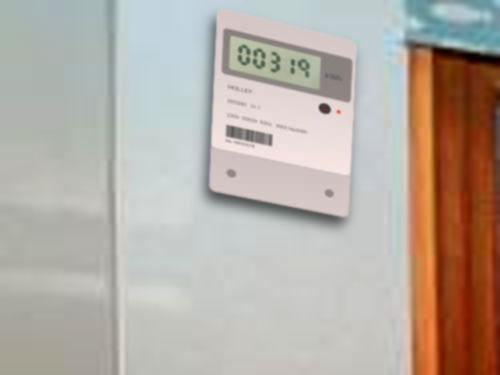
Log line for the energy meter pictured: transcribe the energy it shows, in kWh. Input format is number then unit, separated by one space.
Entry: 319 kWh
